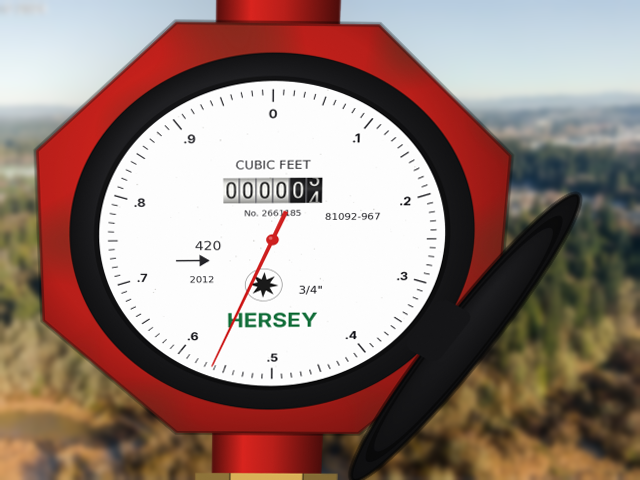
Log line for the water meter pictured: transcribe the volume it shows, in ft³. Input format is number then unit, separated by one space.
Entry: 3.56 ft³
